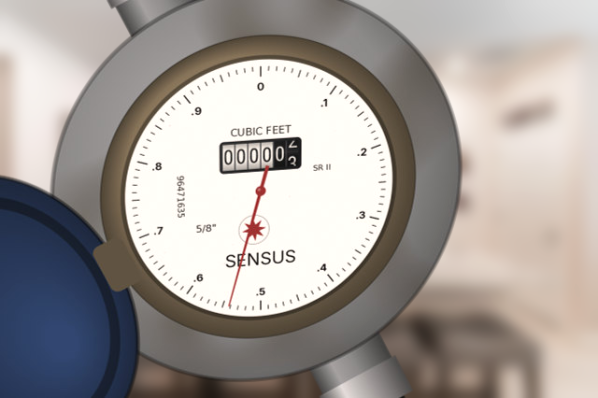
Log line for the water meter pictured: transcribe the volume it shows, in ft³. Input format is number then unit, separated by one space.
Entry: 2.54 ft³
